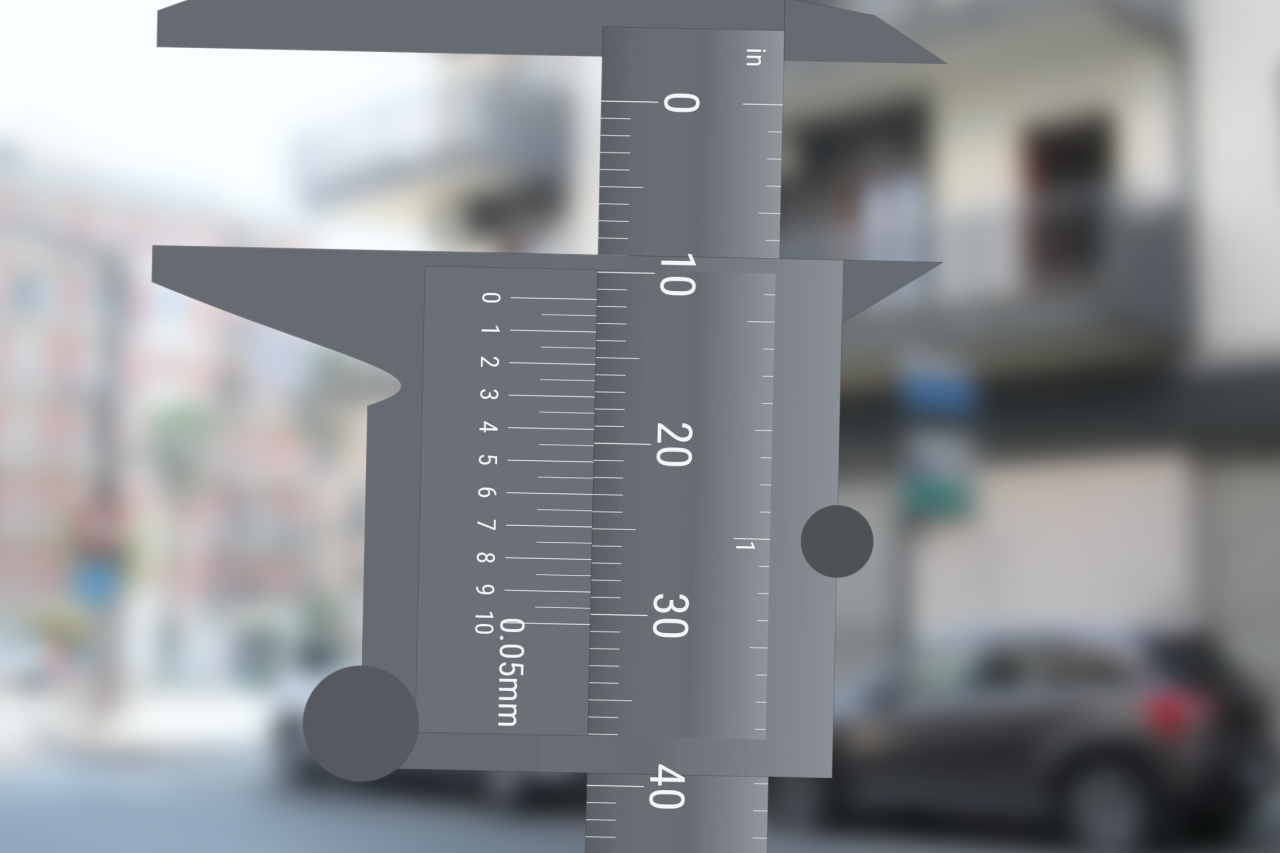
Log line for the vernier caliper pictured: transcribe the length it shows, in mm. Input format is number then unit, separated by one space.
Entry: 11.6 mm
